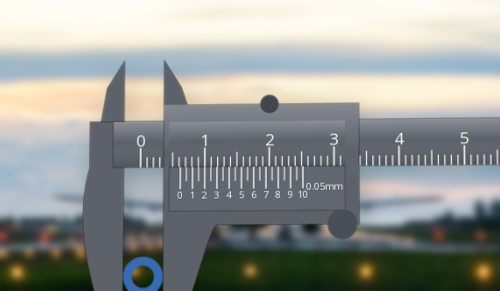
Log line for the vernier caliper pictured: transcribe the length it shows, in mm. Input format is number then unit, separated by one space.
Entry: 6.2 mm
